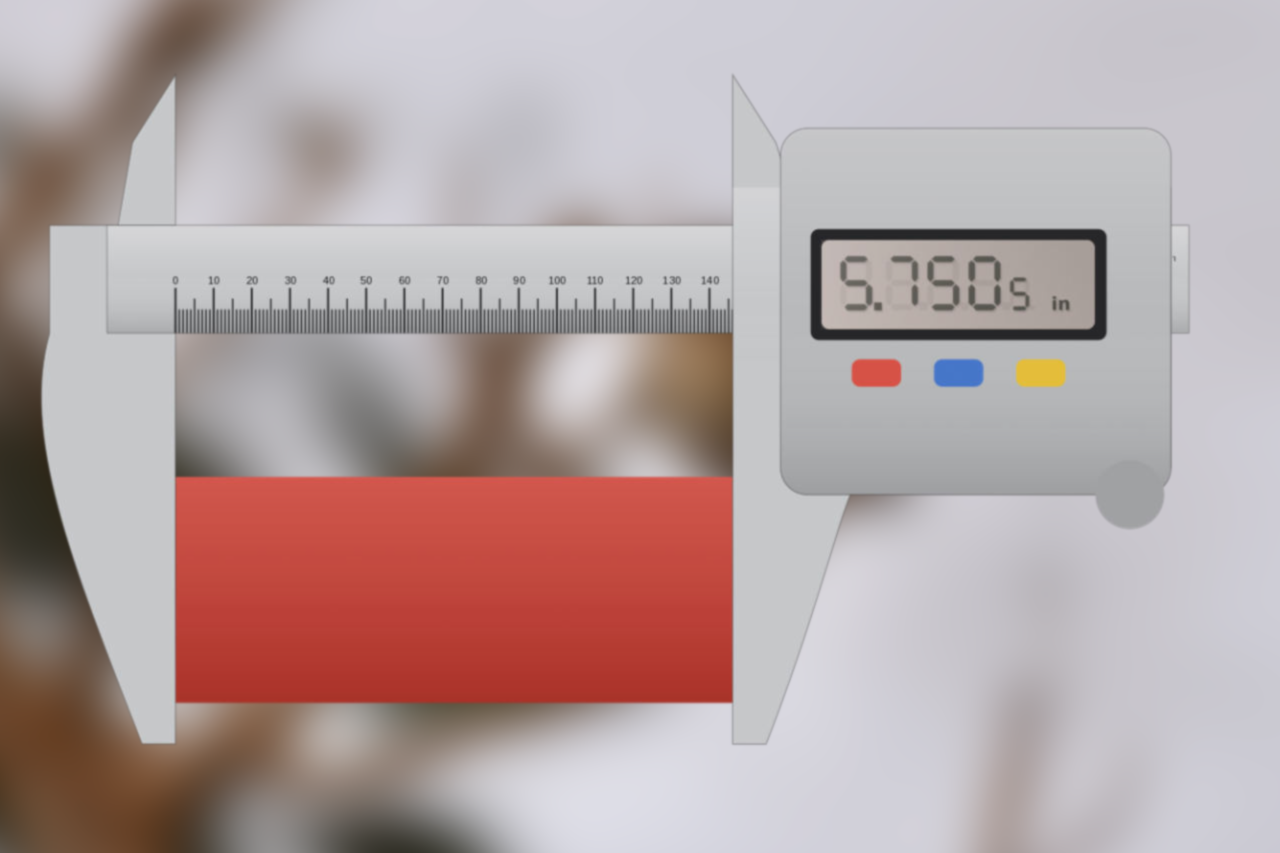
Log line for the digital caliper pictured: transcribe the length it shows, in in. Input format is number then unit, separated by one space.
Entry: 5.7505 in
